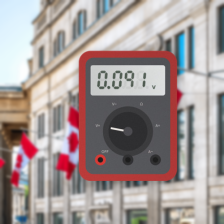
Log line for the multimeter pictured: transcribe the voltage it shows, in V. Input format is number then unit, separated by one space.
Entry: 0.091 V
